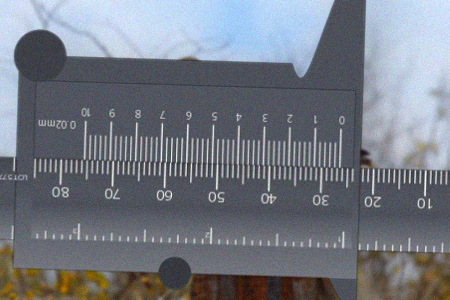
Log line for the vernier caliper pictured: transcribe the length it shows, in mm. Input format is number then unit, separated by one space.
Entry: 26.5 mm
